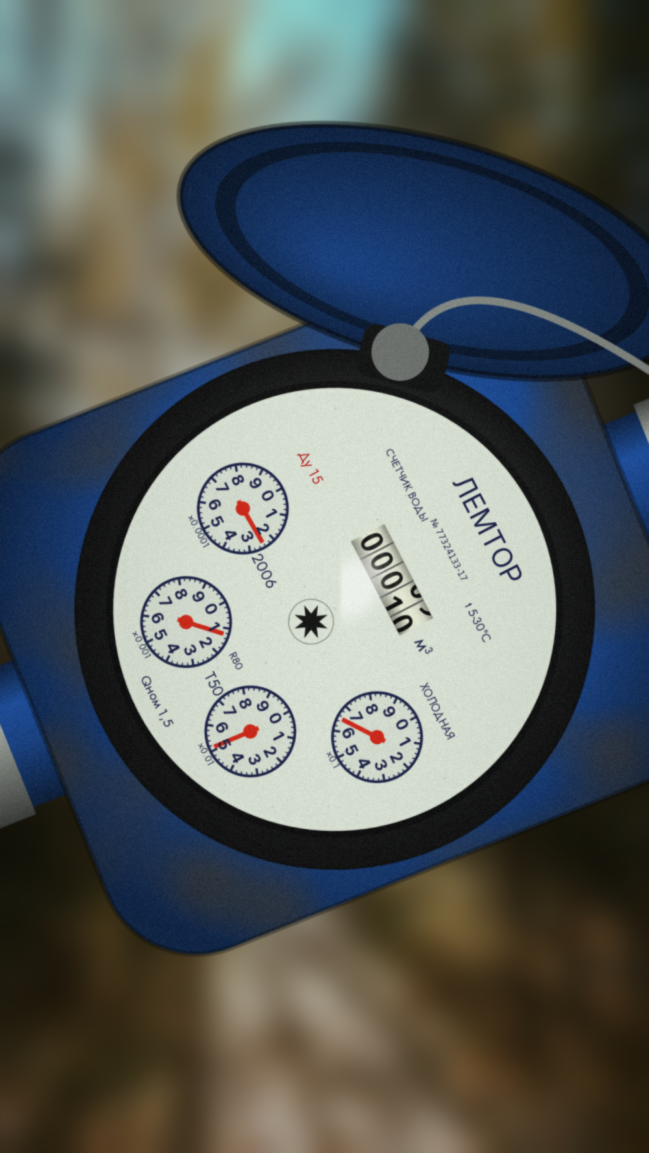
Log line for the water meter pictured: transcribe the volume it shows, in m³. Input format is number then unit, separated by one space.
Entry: 9.6512 m³
